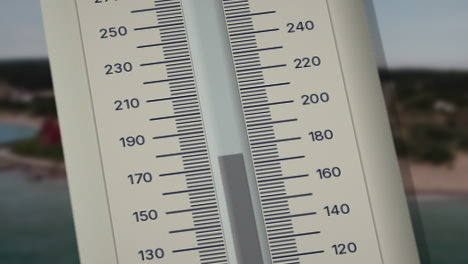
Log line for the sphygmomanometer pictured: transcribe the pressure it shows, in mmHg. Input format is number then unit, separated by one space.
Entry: 176 mmHg
